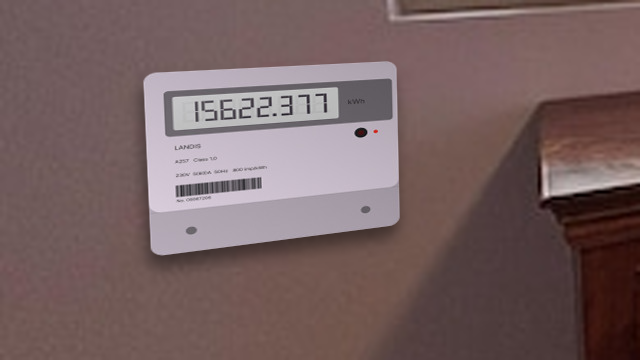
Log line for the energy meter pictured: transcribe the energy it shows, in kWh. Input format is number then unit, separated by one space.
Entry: 15622.377 kWh
